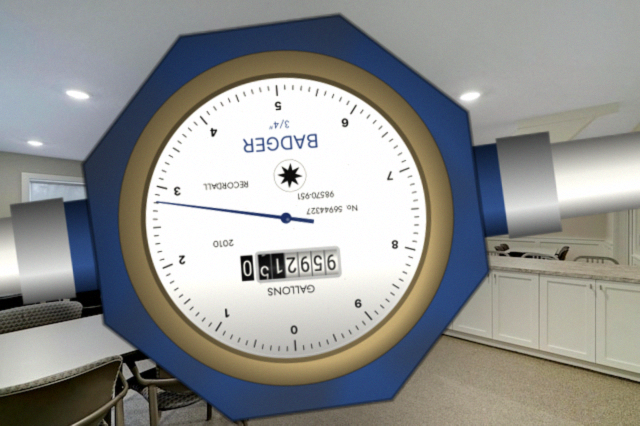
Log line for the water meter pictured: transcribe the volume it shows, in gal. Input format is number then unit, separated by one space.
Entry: 9592152.8 gal
